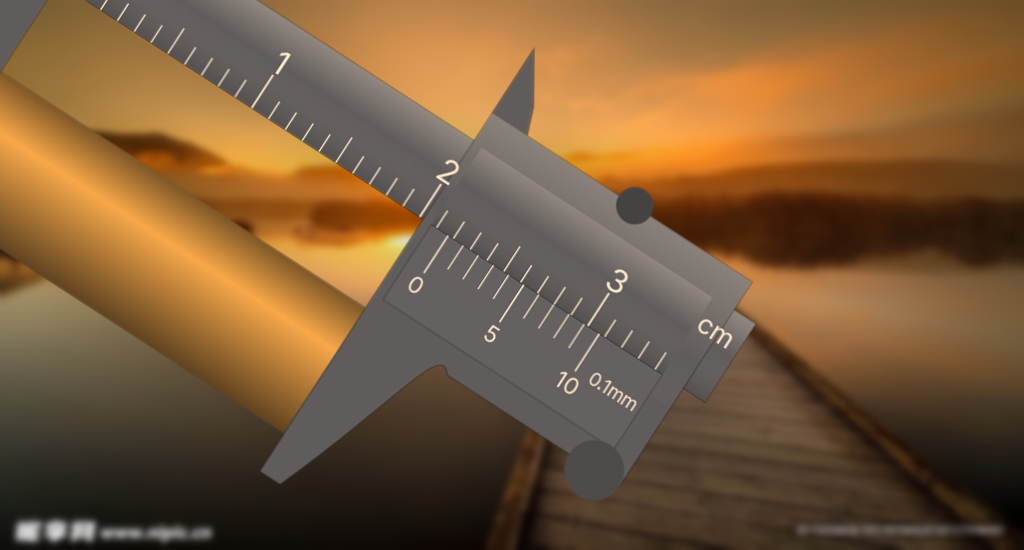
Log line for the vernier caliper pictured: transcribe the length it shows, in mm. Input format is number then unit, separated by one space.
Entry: 21.7 mm
